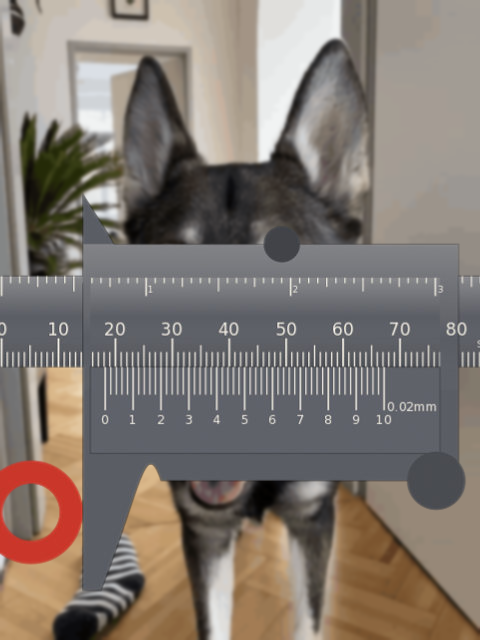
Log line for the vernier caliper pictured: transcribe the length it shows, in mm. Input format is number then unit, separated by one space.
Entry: 18.2 mm
